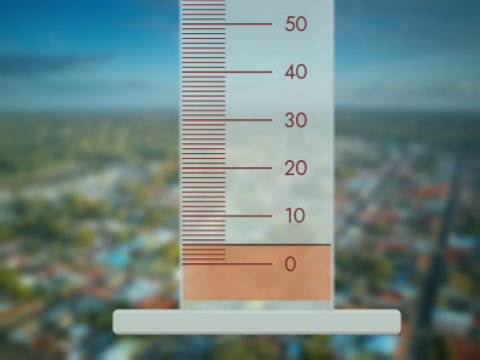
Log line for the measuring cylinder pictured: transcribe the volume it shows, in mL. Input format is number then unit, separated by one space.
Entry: 4 mL
